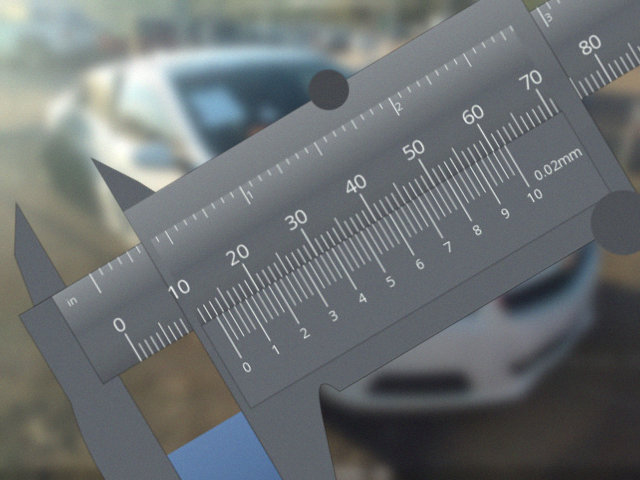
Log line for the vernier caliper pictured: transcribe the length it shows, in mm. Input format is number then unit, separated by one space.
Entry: 12.8 mm
